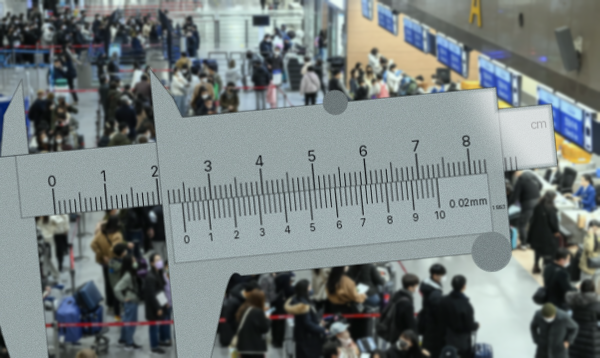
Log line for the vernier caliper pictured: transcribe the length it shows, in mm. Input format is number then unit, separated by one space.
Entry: 24.5 mm
